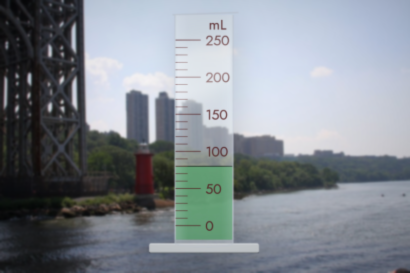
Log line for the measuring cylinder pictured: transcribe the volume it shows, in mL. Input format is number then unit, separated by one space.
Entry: 80 mL
